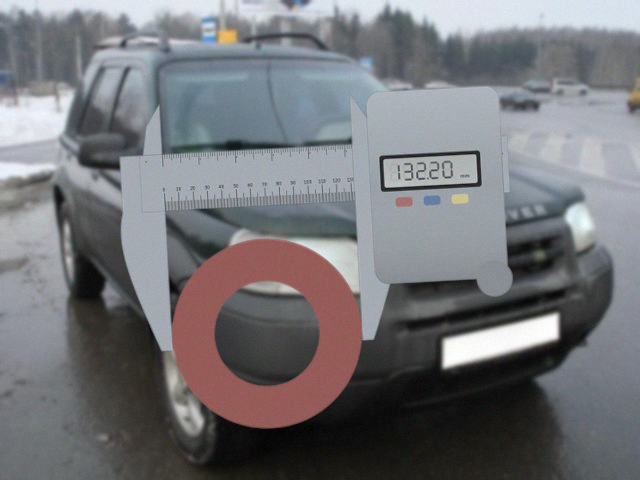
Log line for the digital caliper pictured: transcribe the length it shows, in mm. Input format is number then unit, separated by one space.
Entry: 132.20 mm
